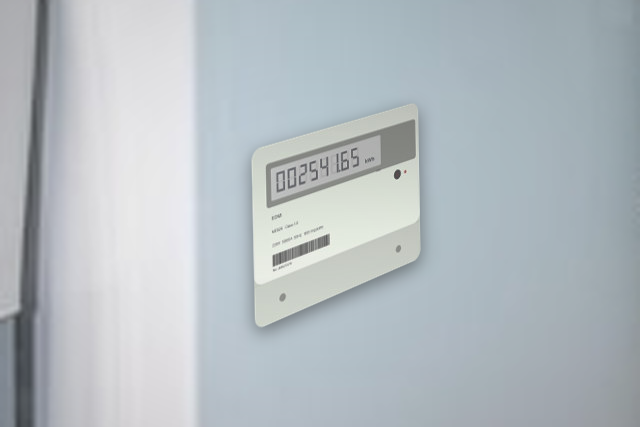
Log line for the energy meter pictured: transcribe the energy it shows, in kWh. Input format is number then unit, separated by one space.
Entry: 2541.65 kWh
